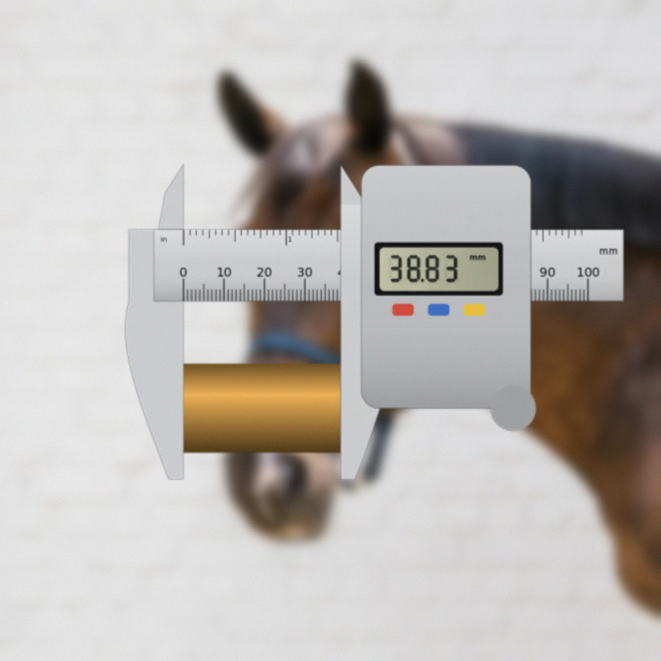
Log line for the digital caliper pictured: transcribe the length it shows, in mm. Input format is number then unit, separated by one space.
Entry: 38.83 mm
